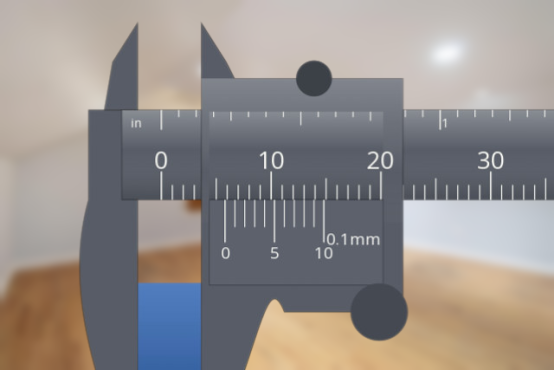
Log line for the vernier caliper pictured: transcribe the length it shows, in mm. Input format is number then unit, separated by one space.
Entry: 5.8 mm
